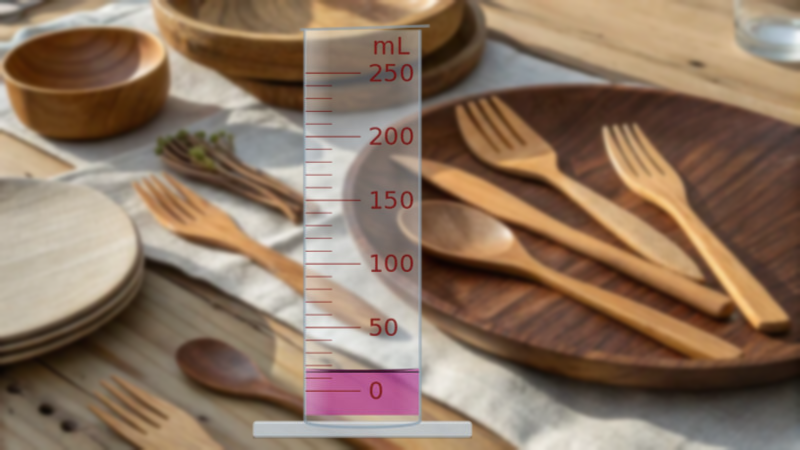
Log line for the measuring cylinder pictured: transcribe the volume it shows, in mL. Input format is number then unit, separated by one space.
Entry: 15 mL
